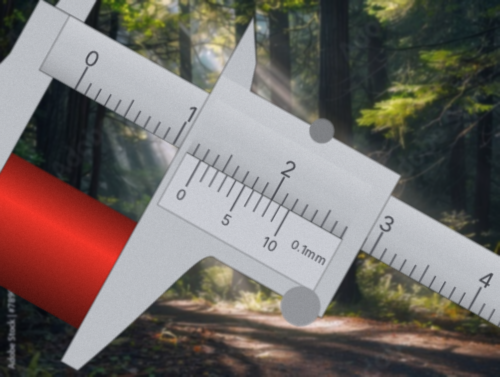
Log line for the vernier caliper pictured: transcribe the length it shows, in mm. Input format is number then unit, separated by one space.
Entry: 12.8 mm
